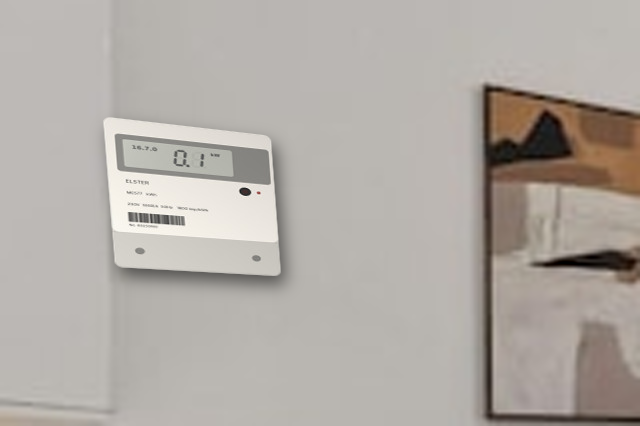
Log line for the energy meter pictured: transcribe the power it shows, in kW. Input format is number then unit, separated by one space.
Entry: 0.1 kW
